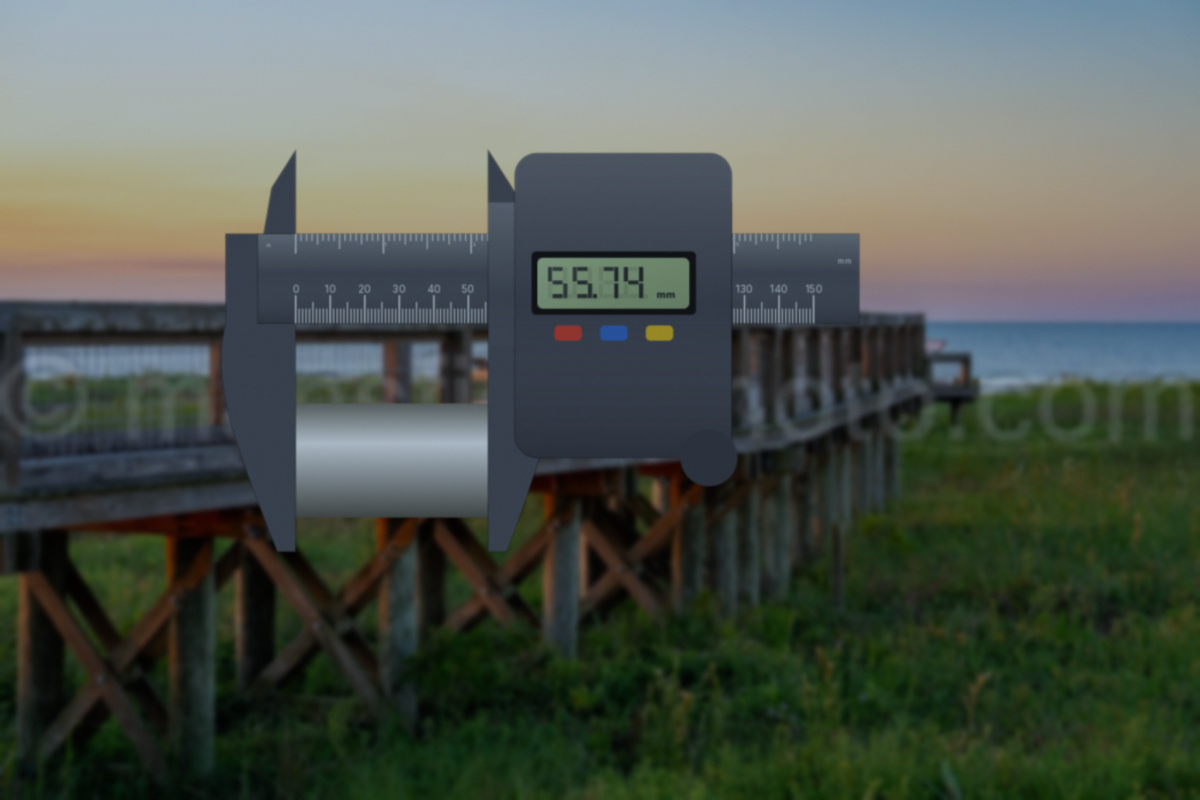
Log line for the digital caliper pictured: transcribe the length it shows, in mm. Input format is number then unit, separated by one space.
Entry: 55.74 mm
